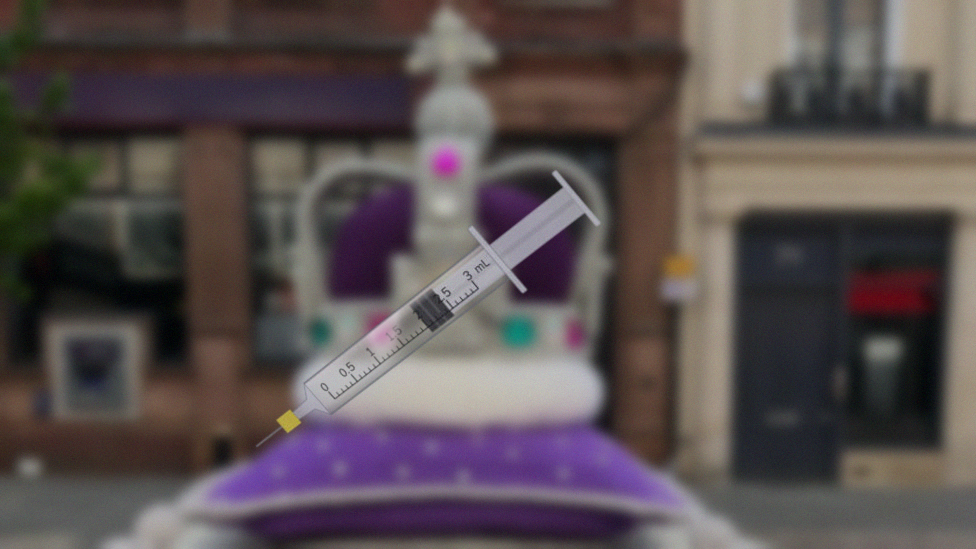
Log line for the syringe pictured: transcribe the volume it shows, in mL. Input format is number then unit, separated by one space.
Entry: 2 mL
